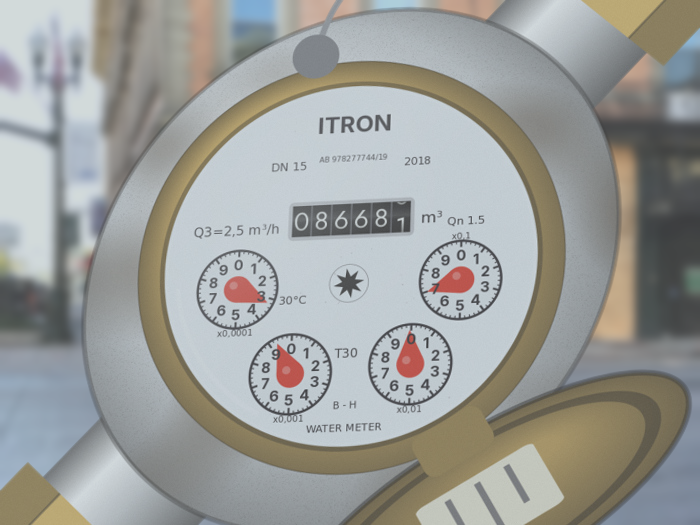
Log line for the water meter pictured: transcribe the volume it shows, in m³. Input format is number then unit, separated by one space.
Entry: 86680.6993 m³
